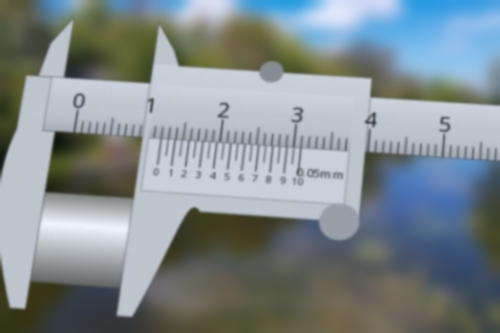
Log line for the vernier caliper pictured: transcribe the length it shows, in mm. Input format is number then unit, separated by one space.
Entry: 12.0 mm
